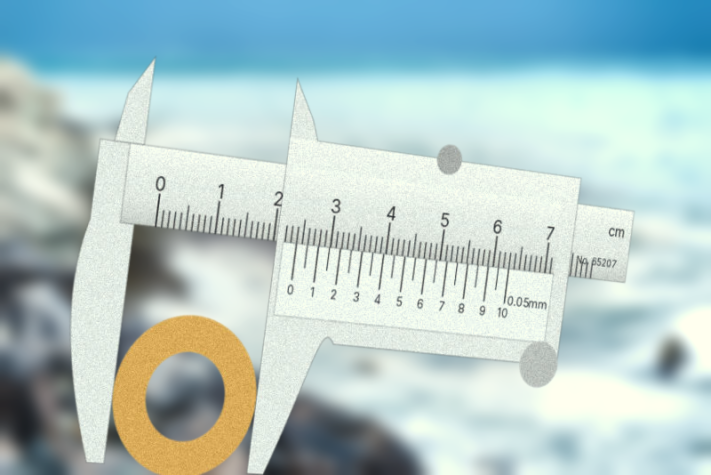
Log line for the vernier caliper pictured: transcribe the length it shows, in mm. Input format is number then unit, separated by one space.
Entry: 24.0 mm
